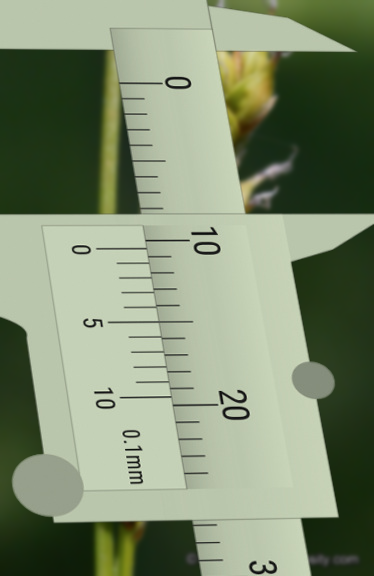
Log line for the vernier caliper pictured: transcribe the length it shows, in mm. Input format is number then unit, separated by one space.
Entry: 10.5 mm
